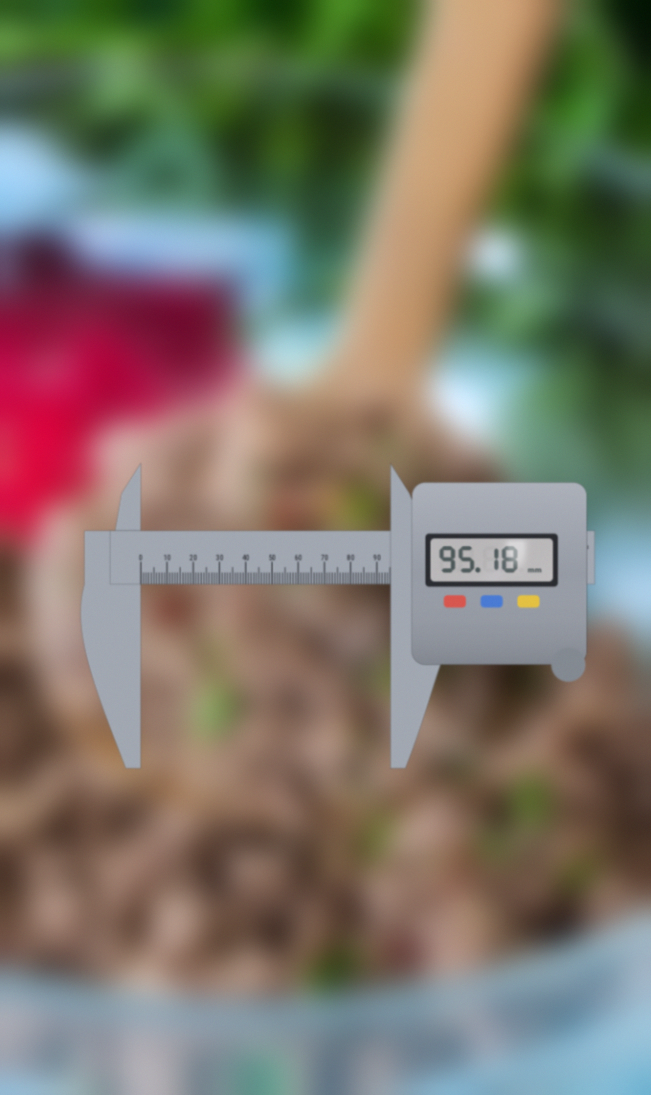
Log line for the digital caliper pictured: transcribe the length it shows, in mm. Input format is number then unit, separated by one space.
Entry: 95.18 mm
